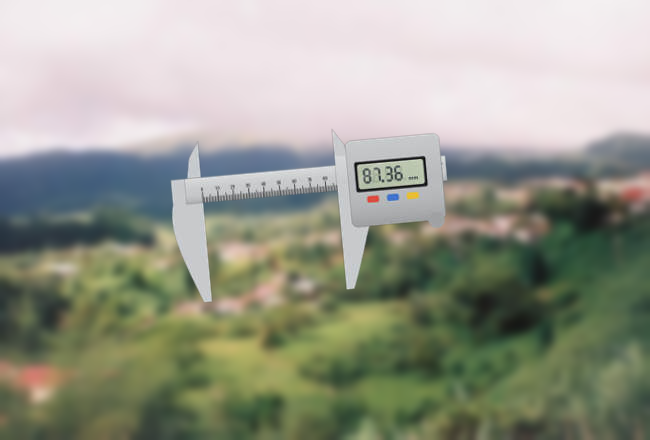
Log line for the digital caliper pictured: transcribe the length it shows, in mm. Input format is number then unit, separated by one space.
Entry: 87.36 mm
